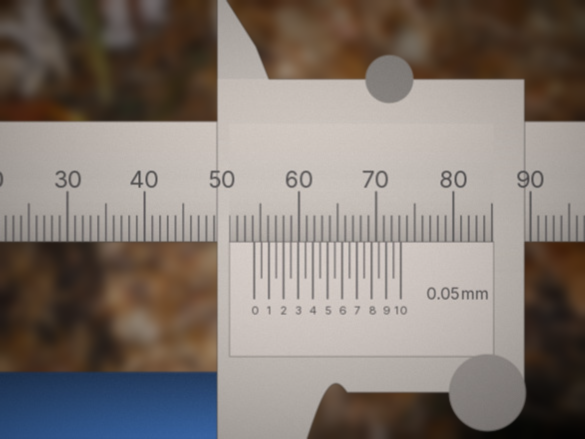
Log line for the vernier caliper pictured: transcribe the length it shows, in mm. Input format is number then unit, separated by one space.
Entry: 54.2 mm
